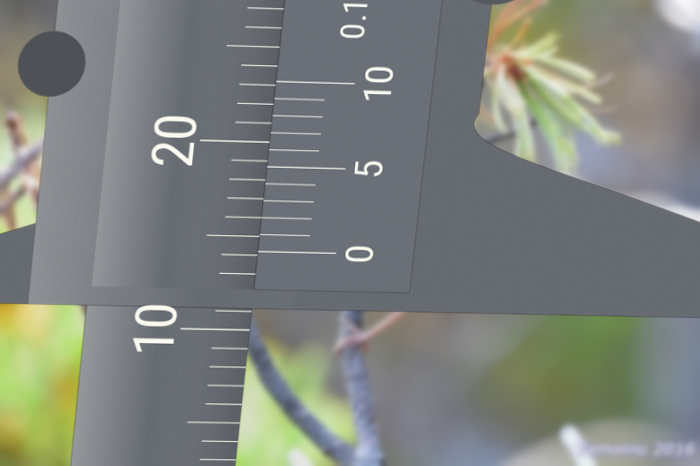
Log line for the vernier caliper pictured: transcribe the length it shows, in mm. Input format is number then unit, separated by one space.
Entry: 14.2 mm
